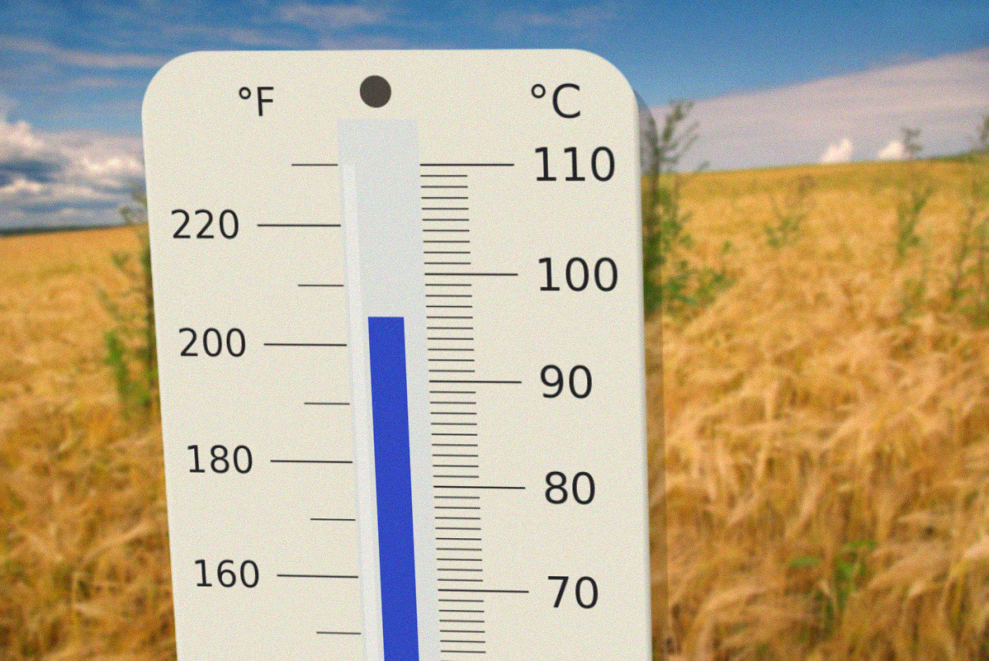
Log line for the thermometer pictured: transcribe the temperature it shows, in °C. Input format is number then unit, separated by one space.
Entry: 96 °C
